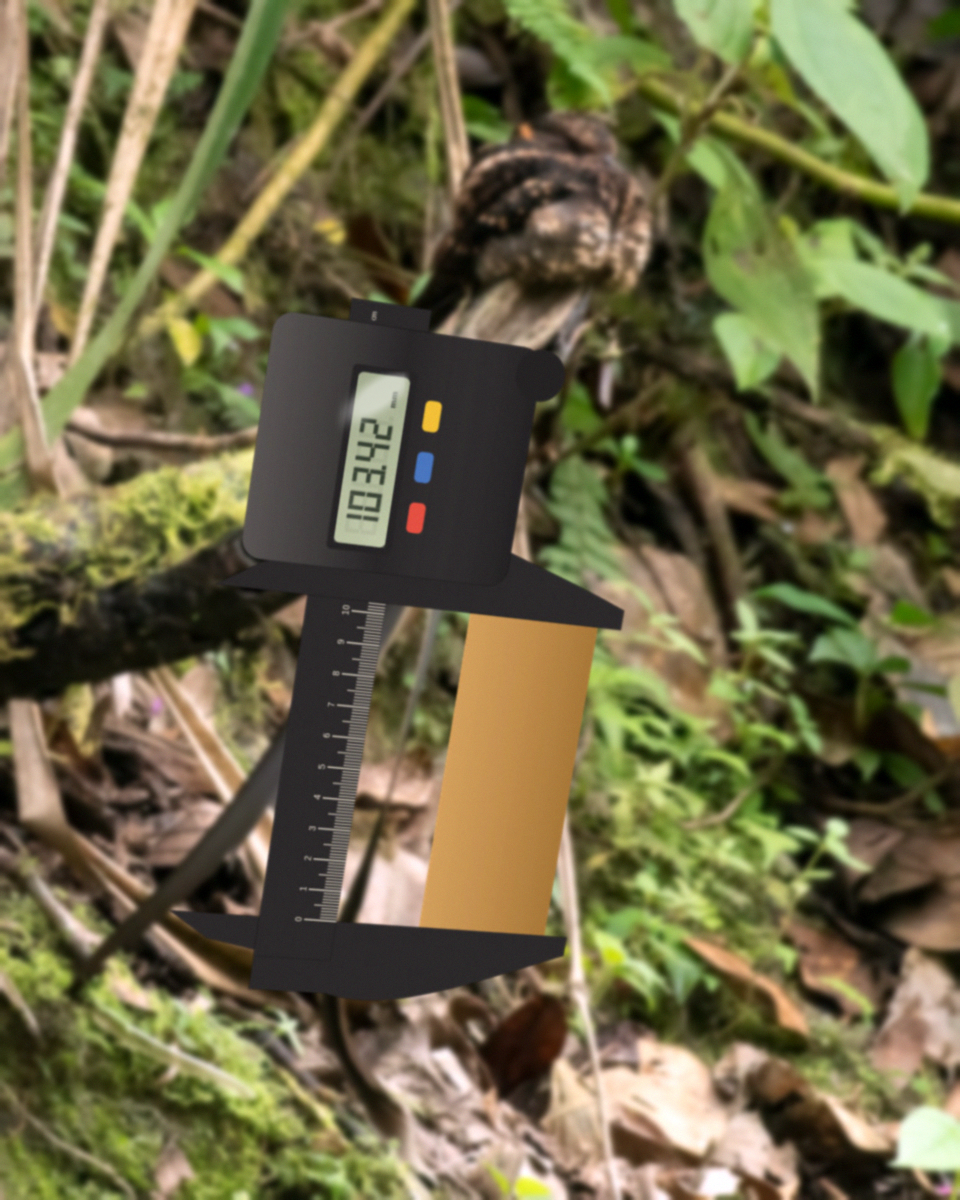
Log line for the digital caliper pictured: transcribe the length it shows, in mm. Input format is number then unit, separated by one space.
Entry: 103.42 mm
